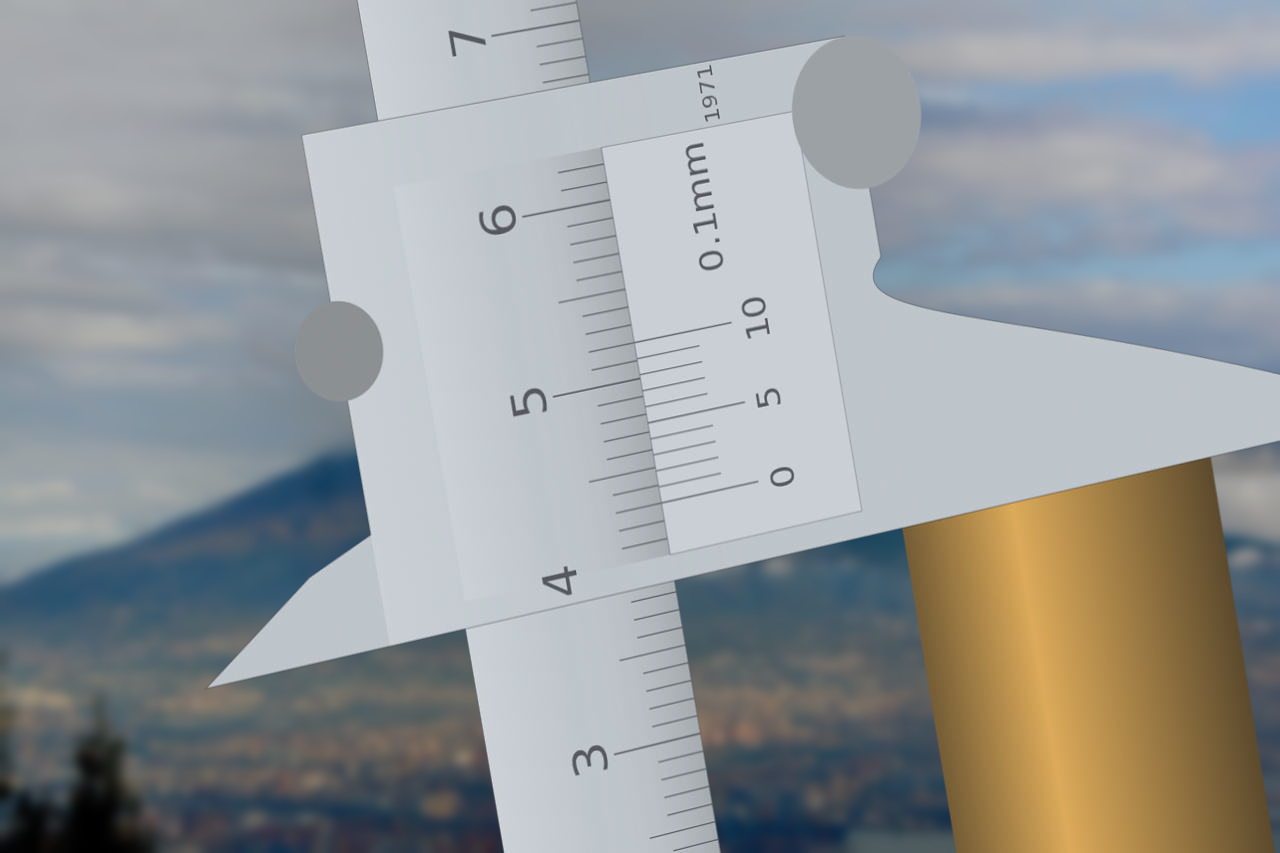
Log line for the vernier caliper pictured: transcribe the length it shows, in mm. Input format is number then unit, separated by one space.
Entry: 43.0 mm
